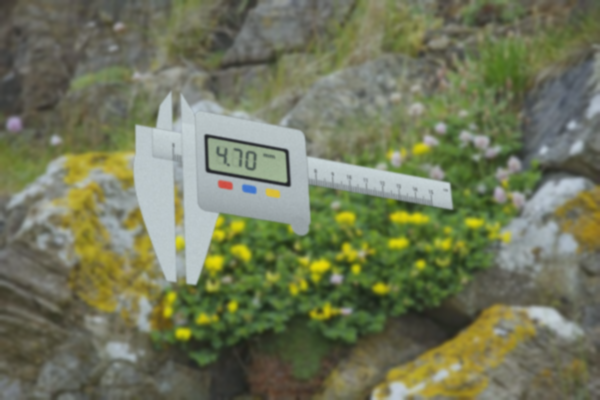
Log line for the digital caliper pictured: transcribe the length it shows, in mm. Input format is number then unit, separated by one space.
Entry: 4.70 mm
